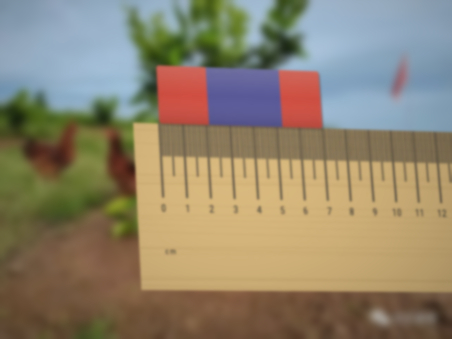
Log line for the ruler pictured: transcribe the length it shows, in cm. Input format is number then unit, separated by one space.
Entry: 7 cm
